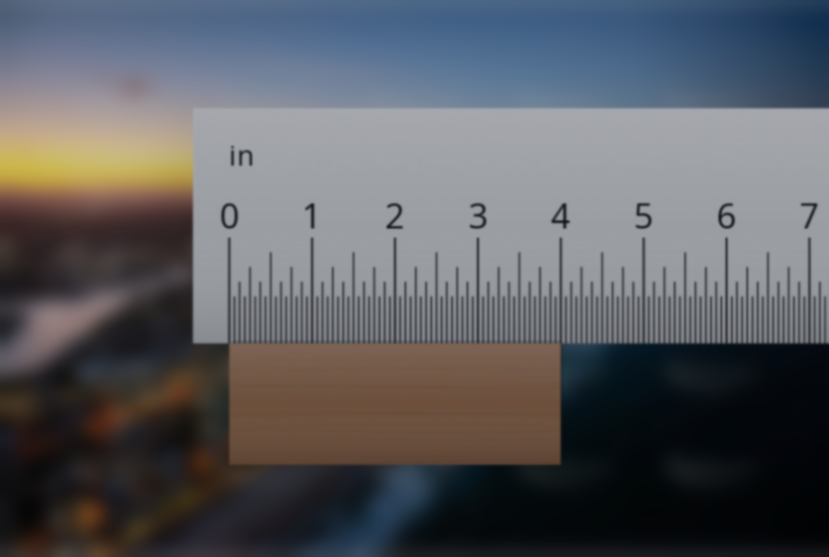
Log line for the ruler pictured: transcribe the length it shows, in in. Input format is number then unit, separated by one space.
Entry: 4 in
